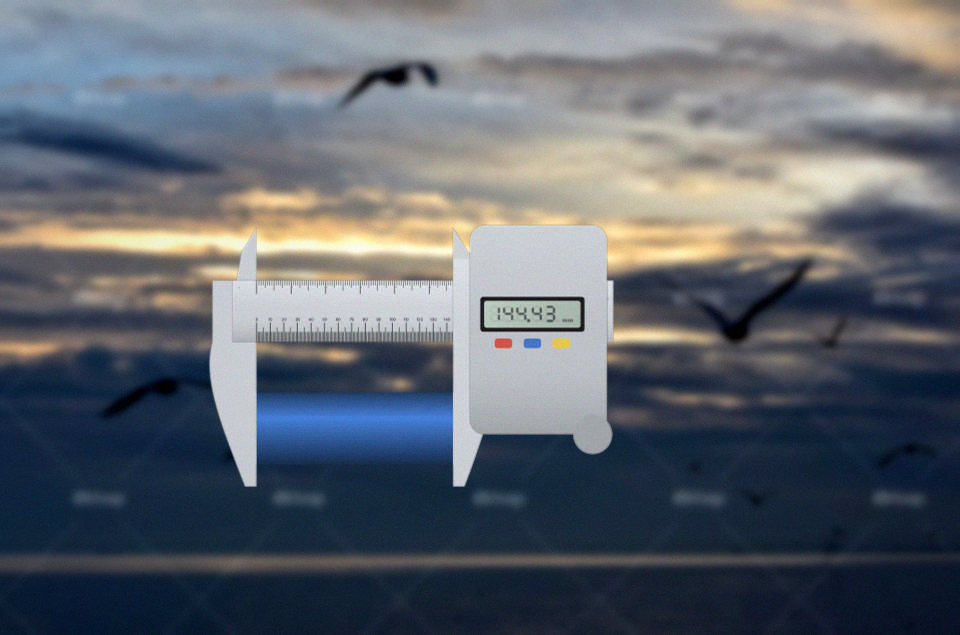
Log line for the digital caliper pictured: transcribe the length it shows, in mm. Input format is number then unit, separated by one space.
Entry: 144.43 mm
